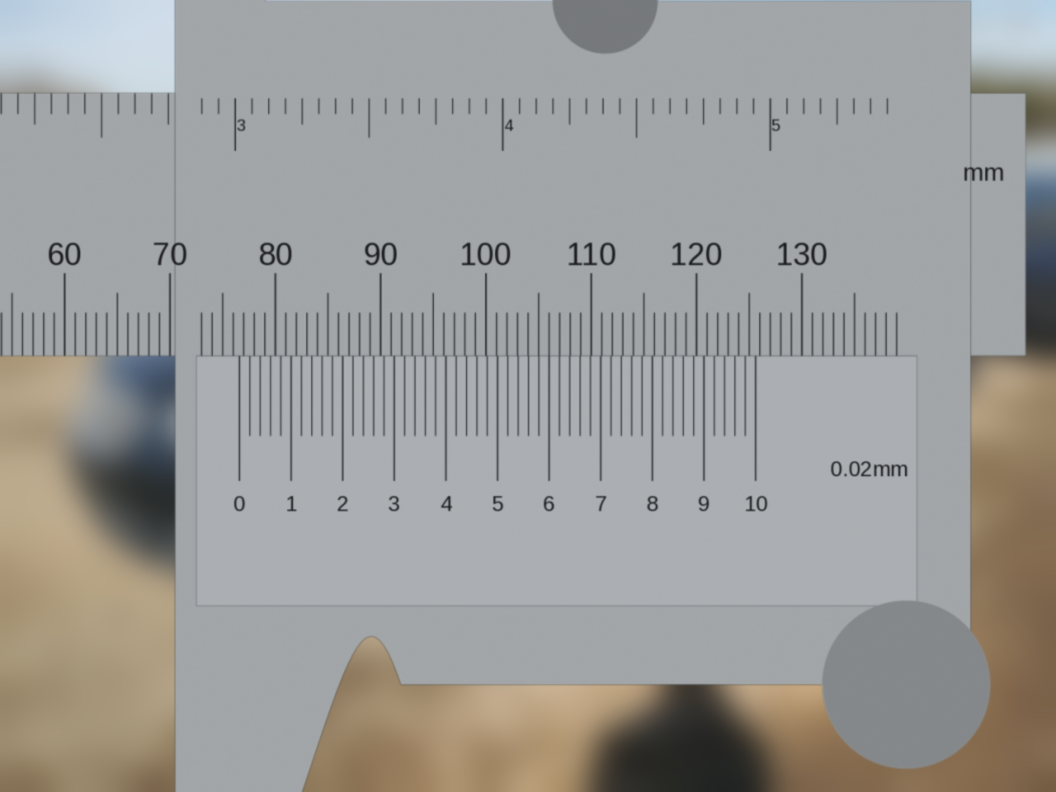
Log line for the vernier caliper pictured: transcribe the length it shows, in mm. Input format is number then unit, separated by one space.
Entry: 76.6 mm
